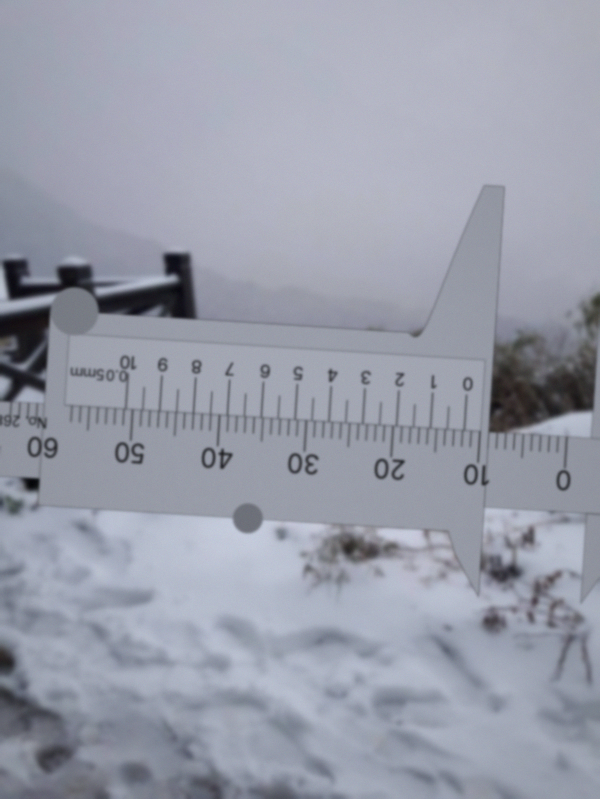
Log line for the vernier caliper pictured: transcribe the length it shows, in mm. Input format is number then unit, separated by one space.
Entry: 11.8 mm
